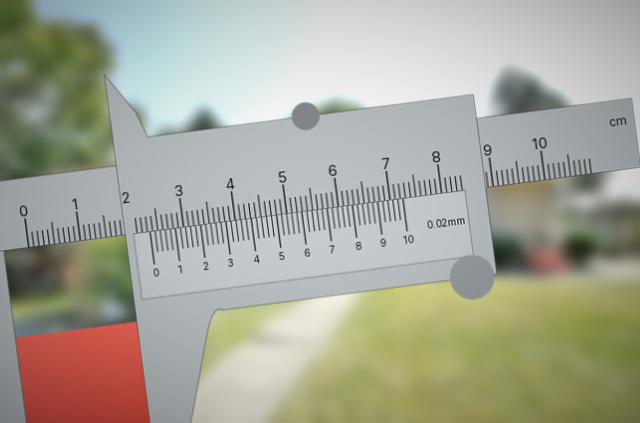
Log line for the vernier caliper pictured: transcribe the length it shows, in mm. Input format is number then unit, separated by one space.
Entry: 23.5 mm
